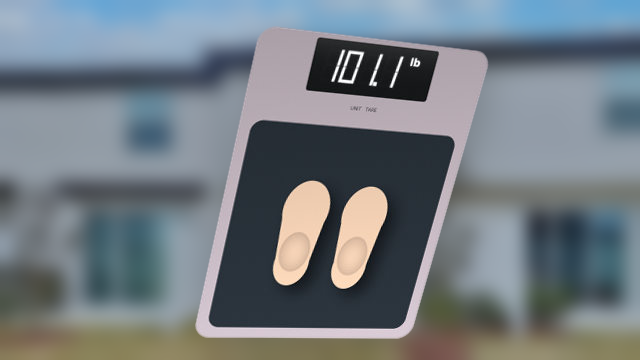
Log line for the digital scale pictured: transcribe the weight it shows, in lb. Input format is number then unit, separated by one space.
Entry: 101.1 lb
